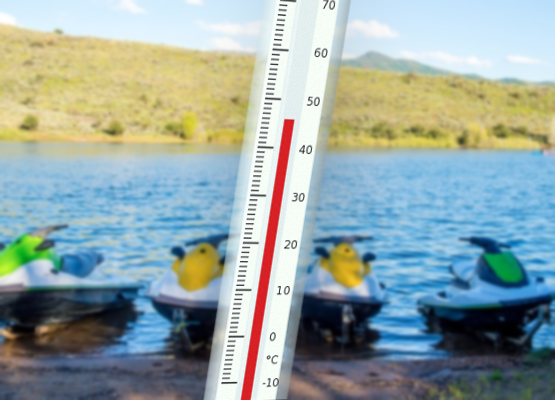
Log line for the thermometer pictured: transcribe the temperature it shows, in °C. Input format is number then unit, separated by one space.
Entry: 46 °C
